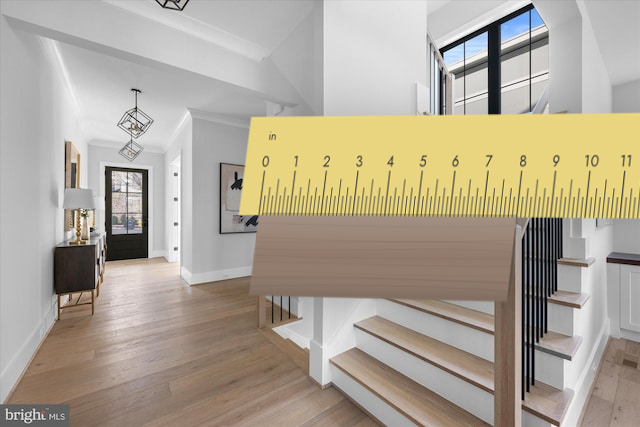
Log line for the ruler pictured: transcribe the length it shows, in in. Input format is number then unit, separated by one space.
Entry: 8 in
